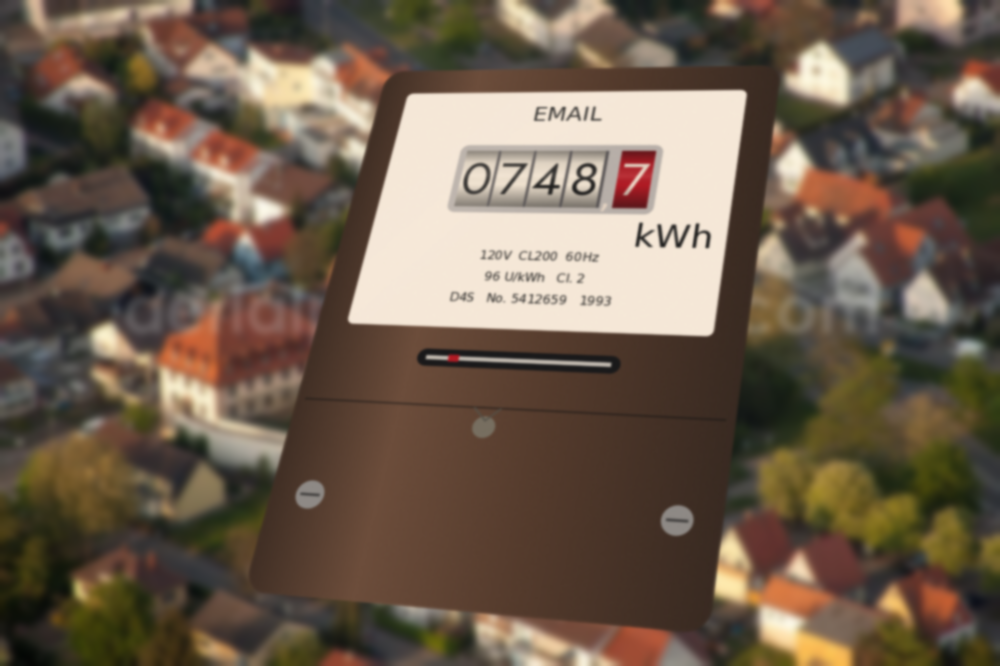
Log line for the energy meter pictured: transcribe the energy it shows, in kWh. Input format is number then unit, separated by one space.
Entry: 748.7 kWh
